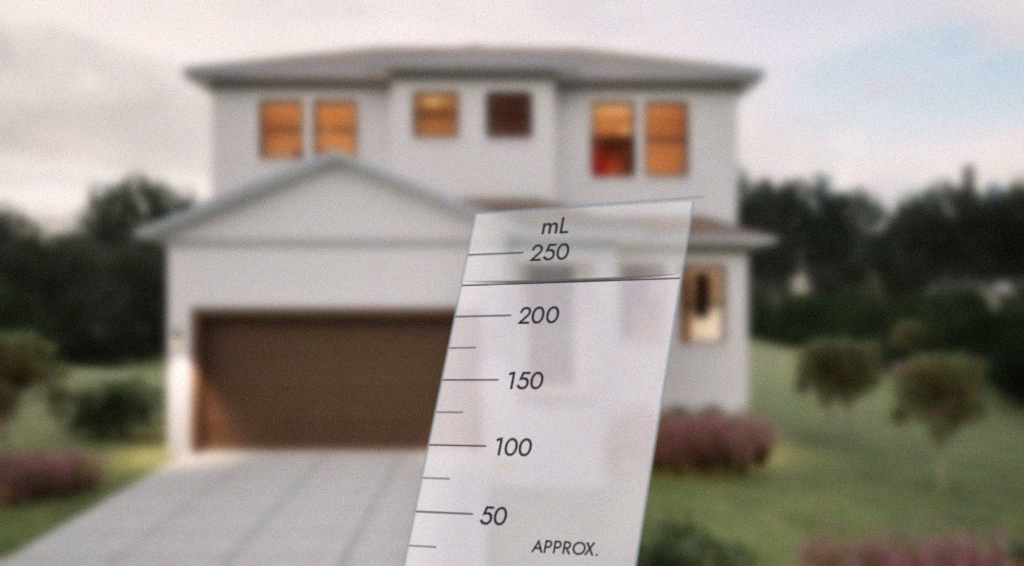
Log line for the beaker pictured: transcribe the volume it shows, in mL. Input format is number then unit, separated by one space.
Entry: 225 mL
